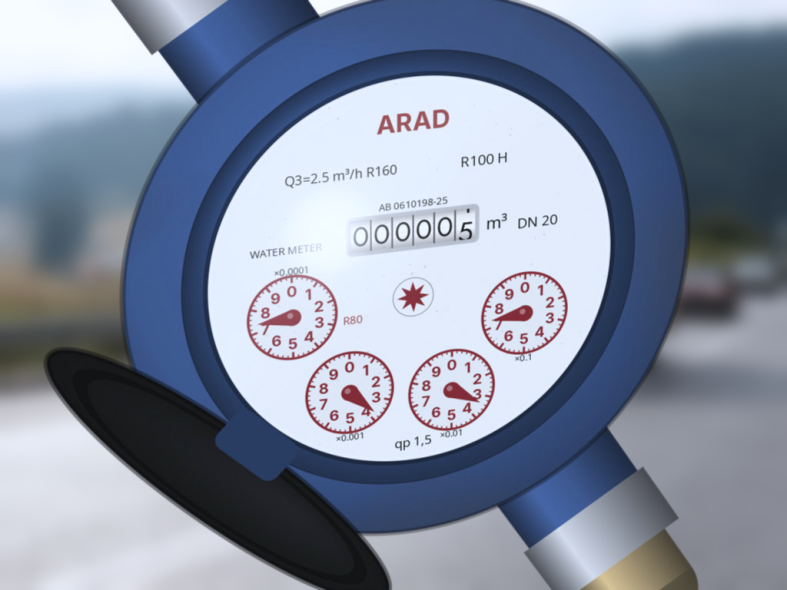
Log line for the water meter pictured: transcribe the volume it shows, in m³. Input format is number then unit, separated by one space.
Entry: 4.7337 m³
